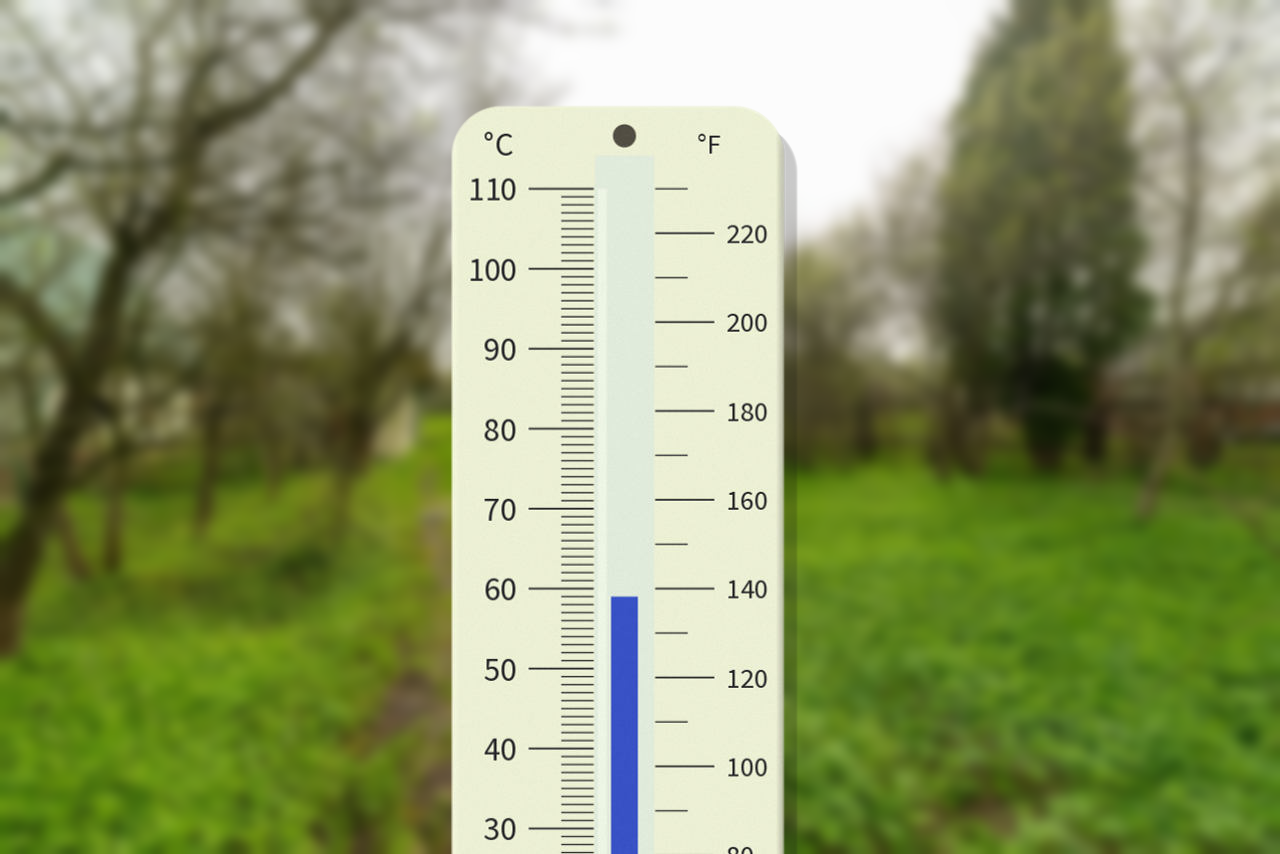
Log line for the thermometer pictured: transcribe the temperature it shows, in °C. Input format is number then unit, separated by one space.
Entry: 59 °C
